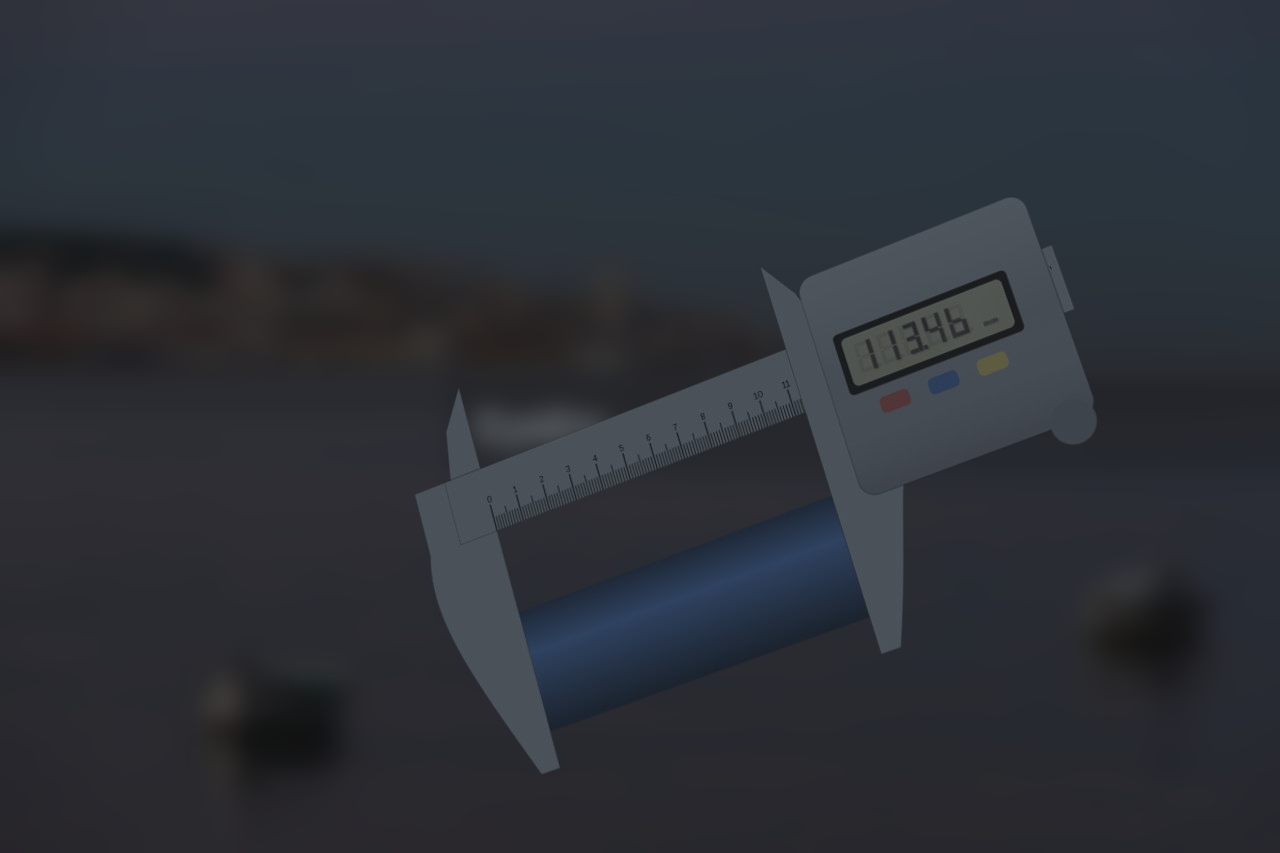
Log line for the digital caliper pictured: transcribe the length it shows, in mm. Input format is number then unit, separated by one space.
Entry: 113.46 mm
